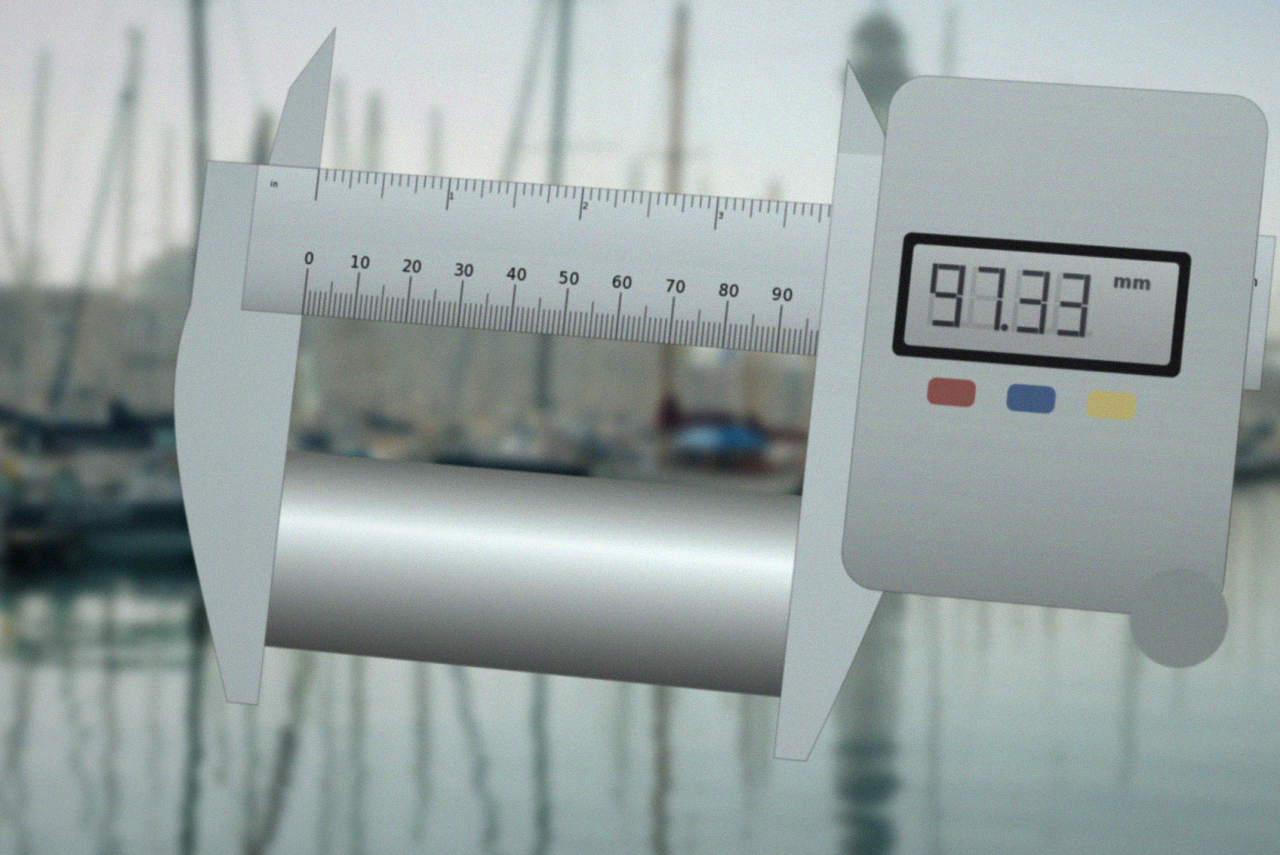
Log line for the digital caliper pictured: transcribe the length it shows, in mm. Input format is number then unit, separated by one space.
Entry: 97.33 mm
